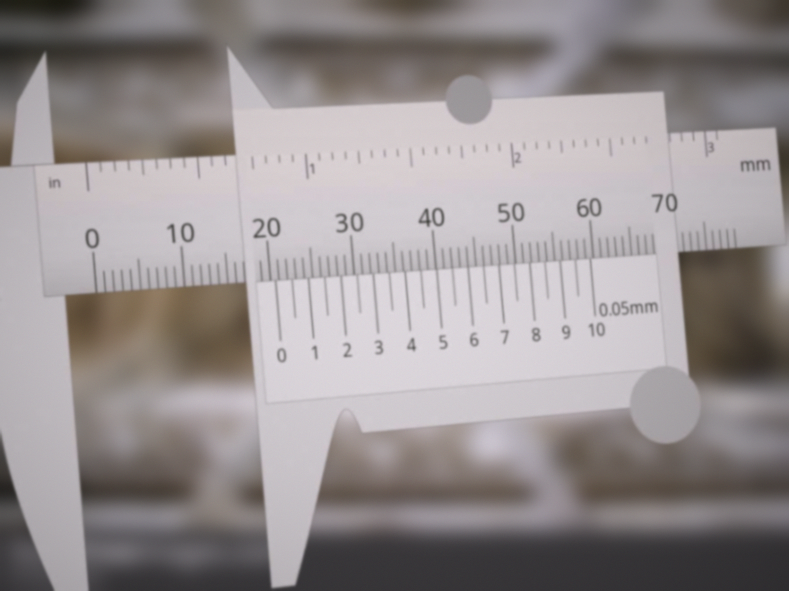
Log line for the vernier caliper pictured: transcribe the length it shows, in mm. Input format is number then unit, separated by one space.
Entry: 20.6 mm
